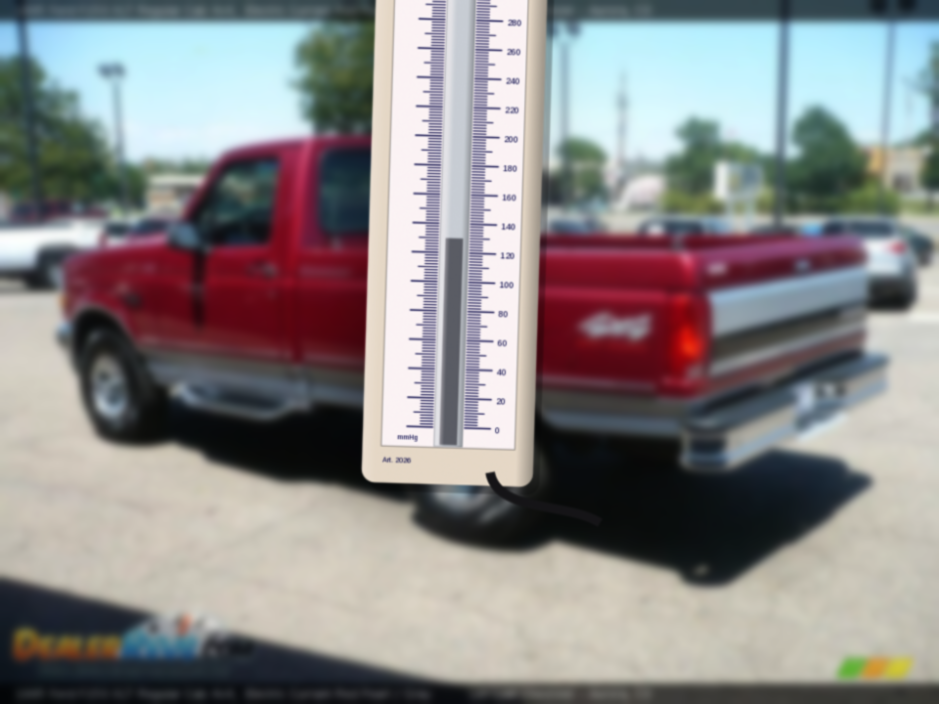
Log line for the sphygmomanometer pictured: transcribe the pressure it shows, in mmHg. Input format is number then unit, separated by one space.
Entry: 130 mmHg
